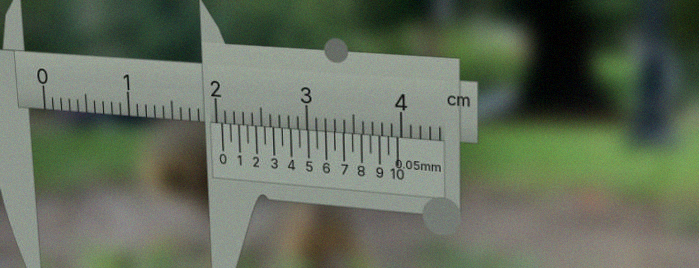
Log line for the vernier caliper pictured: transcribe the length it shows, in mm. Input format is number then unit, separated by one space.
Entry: 20.6 mm
